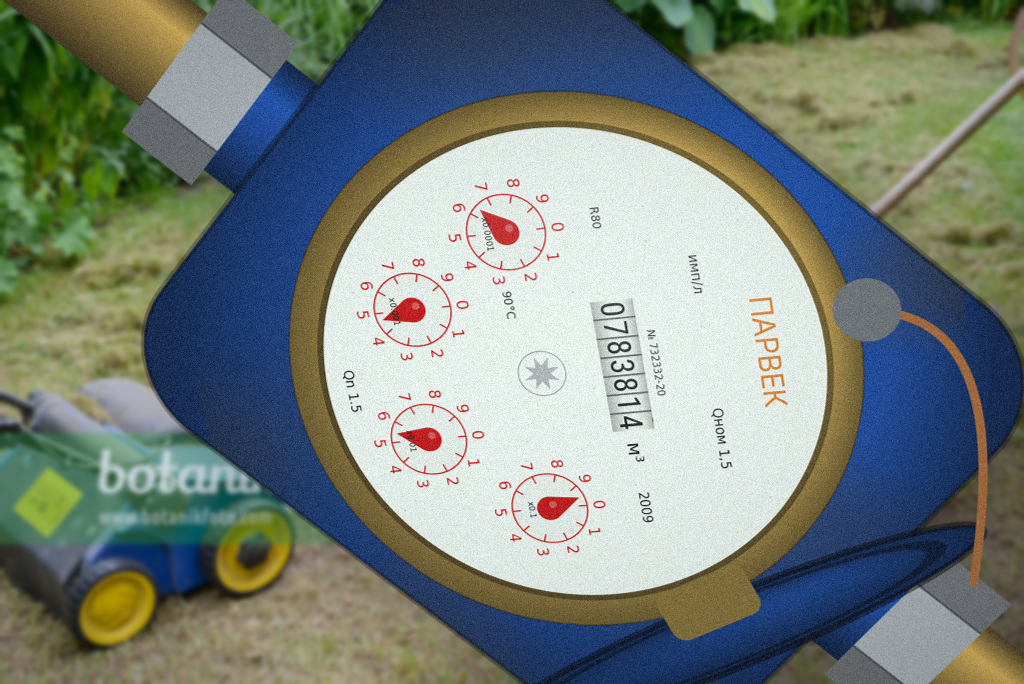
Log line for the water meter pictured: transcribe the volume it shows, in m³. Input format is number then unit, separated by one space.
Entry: 783813.9546 m³
